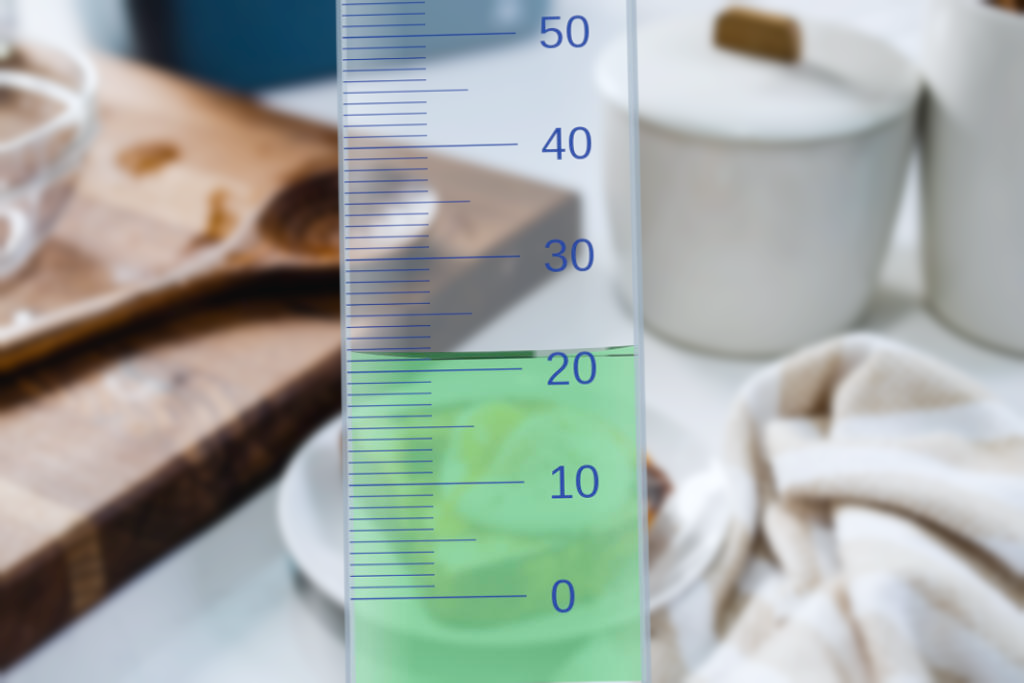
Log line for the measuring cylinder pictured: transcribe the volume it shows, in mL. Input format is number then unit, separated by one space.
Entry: 21 mL
